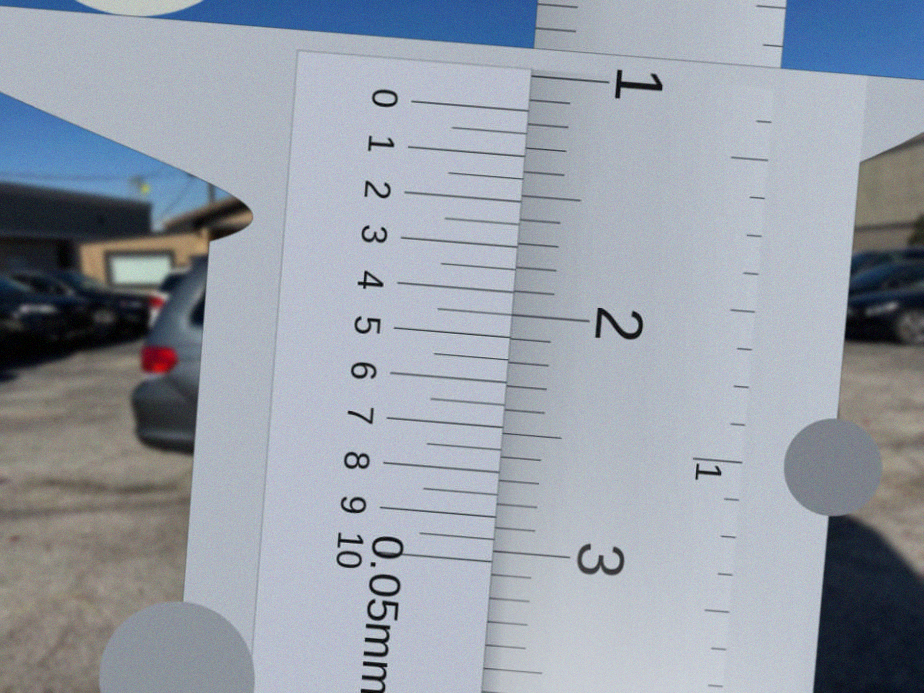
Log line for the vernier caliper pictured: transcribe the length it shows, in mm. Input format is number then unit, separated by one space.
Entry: 11.45 mm
